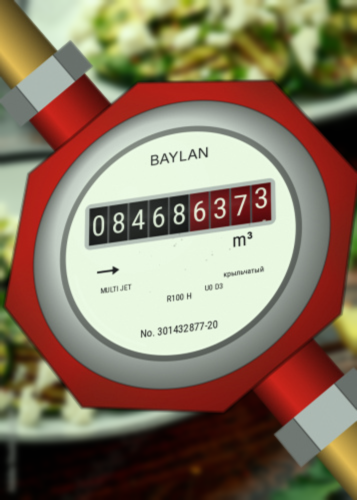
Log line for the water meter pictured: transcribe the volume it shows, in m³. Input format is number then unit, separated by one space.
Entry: 8468.6373 m³
